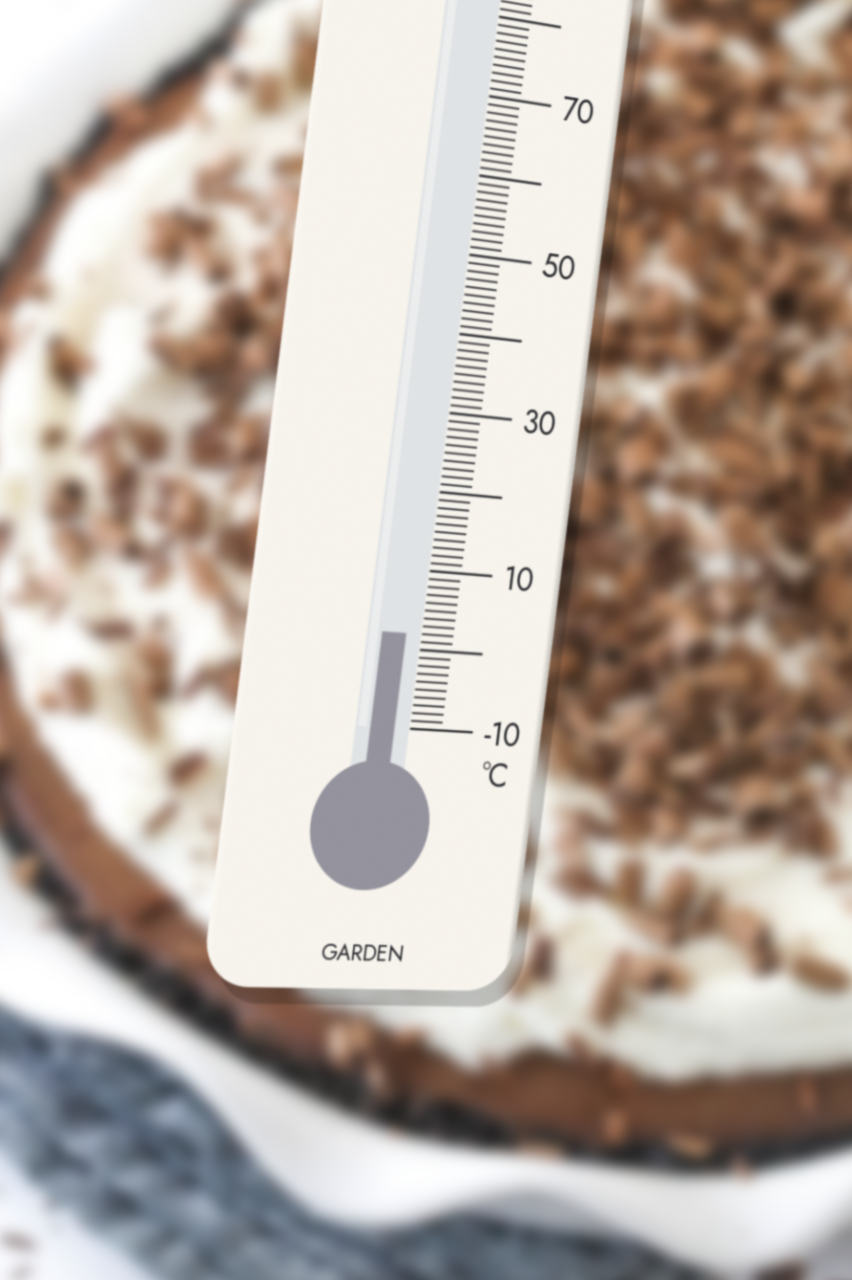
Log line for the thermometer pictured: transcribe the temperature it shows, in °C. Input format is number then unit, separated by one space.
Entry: 2 °C
